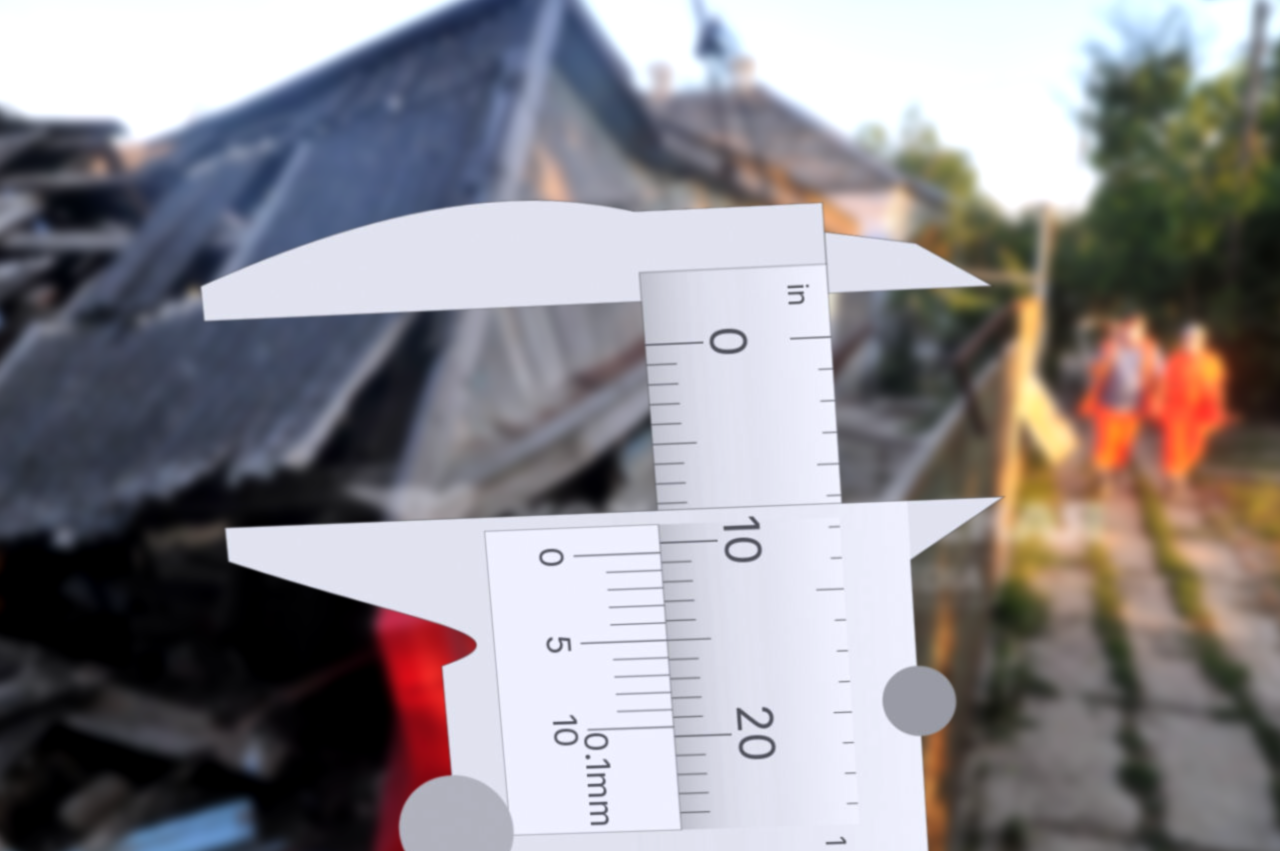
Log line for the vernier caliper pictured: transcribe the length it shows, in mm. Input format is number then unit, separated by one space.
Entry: 10.5 mm
